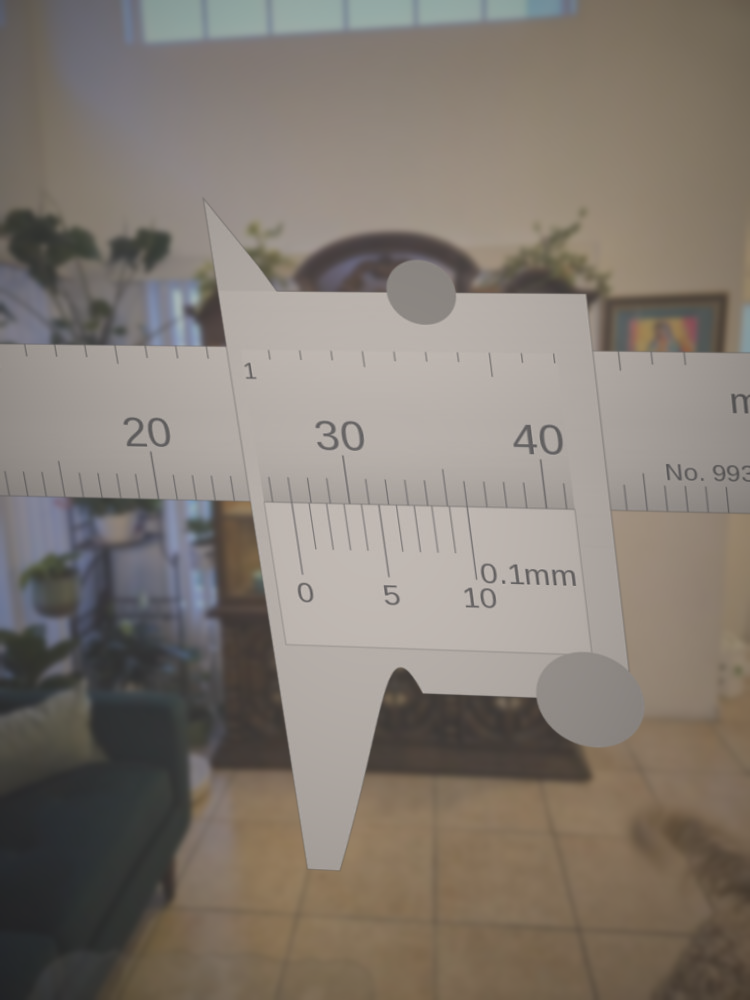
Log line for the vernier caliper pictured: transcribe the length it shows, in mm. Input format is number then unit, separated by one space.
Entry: 27.0 mm
